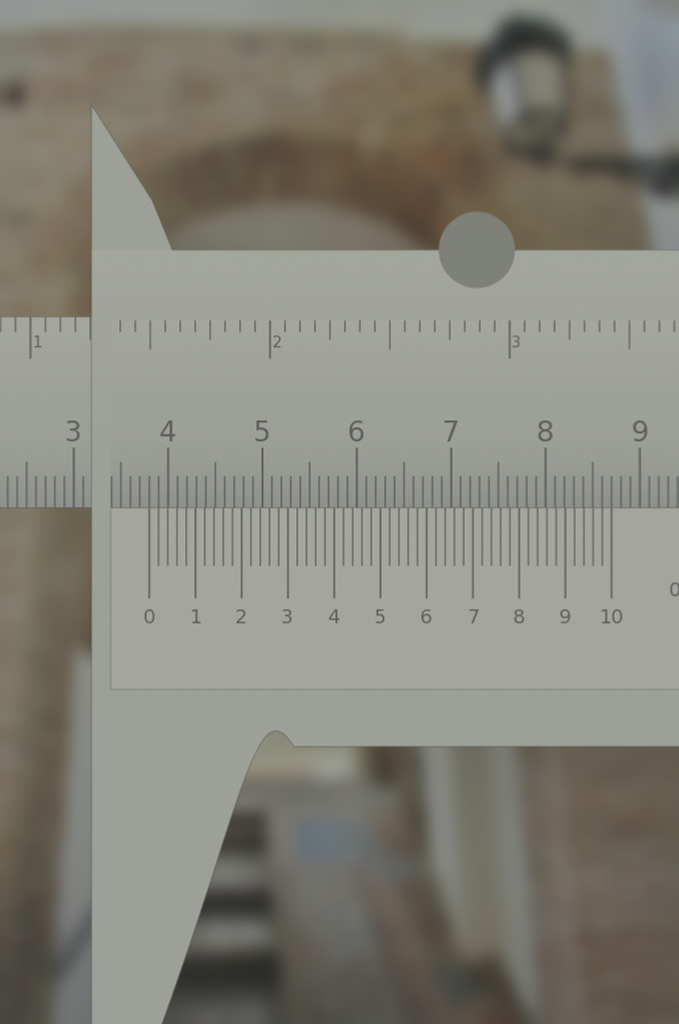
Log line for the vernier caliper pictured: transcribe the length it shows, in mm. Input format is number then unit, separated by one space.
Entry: 38.0 mm
